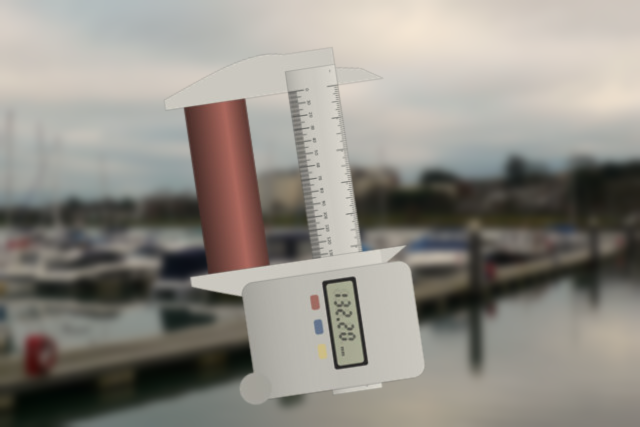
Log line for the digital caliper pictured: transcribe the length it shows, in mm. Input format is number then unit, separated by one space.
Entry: 132.20 mm
